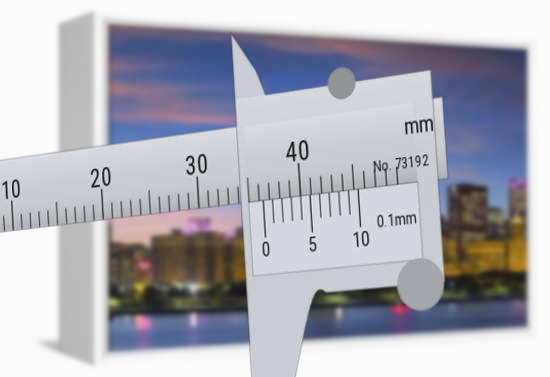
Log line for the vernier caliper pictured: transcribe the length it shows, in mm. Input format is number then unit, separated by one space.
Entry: 36.4 mm
